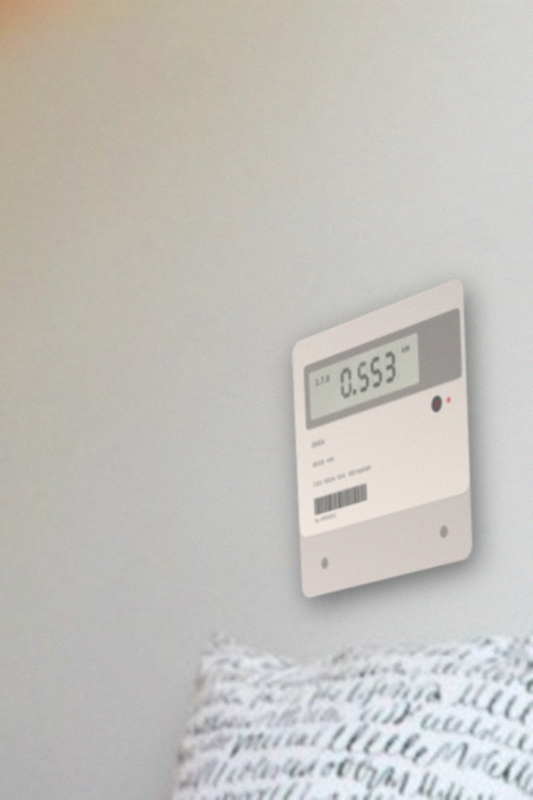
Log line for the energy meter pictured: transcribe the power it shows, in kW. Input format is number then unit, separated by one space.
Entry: 0.553 kW
